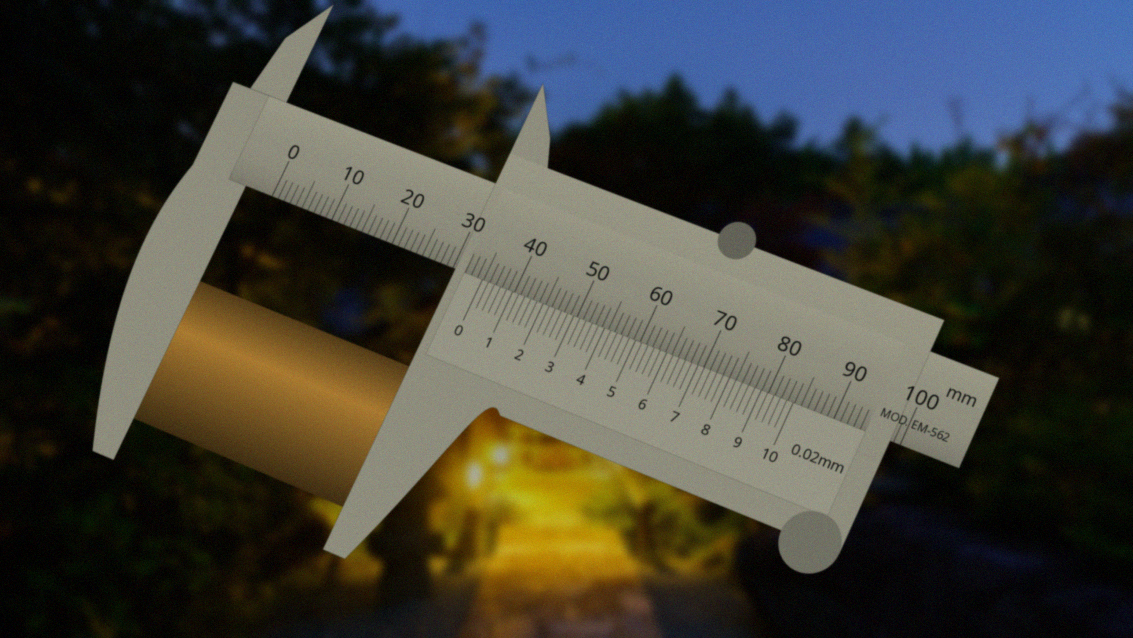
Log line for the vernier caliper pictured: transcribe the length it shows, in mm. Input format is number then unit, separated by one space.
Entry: 34.8 mm
